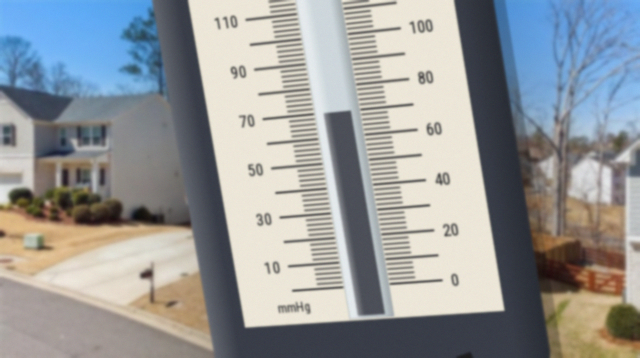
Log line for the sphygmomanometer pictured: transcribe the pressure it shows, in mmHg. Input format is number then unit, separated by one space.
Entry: 70 mmHg
